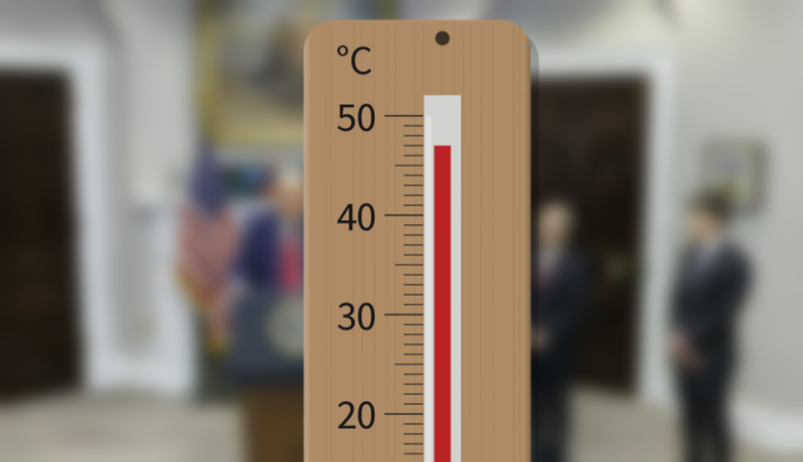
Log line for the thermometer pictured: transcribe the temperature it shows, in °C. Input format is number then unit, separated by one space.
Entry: 47 °C
